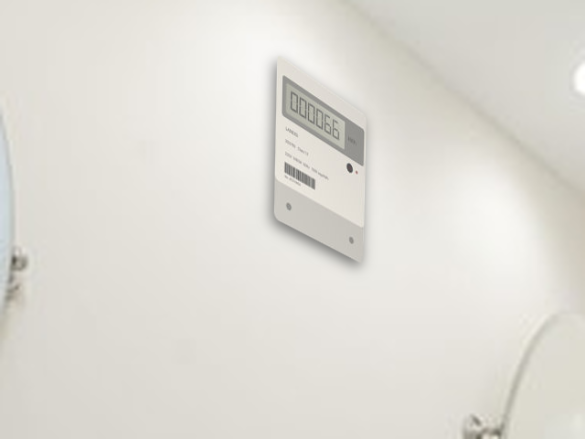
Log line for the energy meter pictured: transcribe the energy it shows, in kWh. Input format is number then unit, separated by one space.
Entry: 66 kWh
